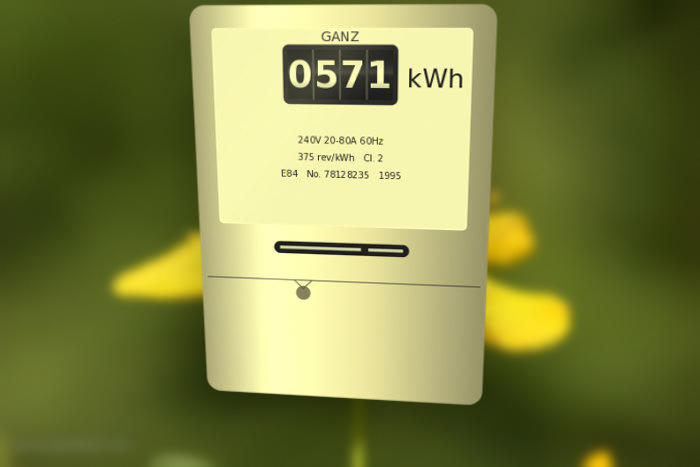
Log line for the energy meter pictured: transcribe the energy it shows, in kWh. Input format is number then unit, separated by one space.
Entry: 571 kWh
